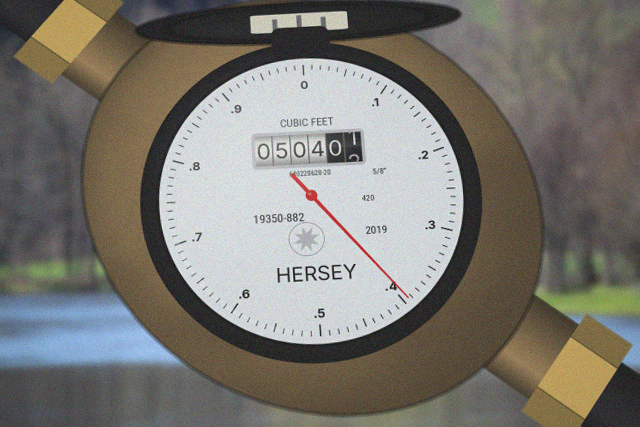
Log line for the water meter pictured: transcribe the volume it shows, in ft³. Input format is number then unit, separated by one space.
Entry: 50401.39 ft³
